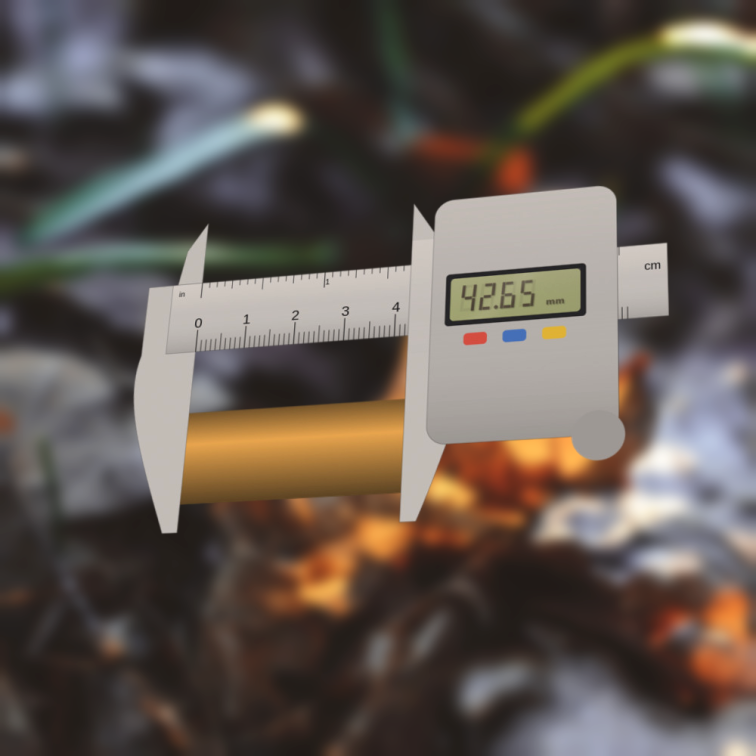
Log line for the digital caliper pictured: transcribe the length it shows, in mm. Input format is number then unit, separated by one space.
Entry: 42.65 mm
